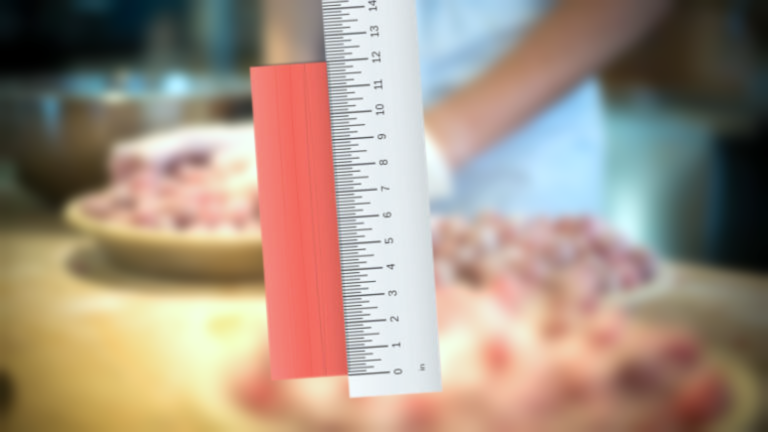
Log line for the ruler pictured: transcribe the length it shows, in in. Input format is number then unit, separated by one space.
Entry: 12 in
